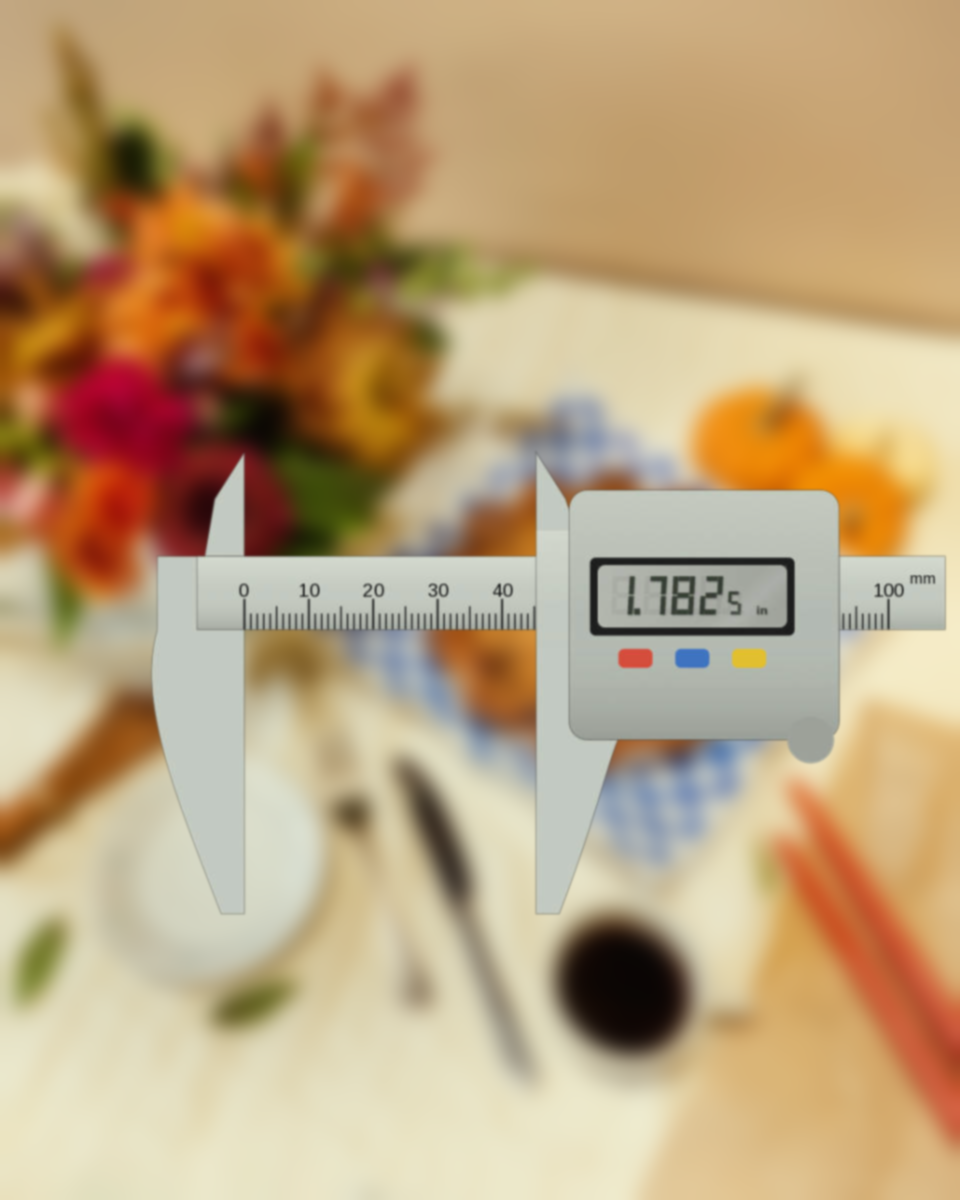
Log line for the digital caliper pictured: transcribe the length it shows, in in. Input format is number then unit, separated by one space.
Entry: 1.7825 in
